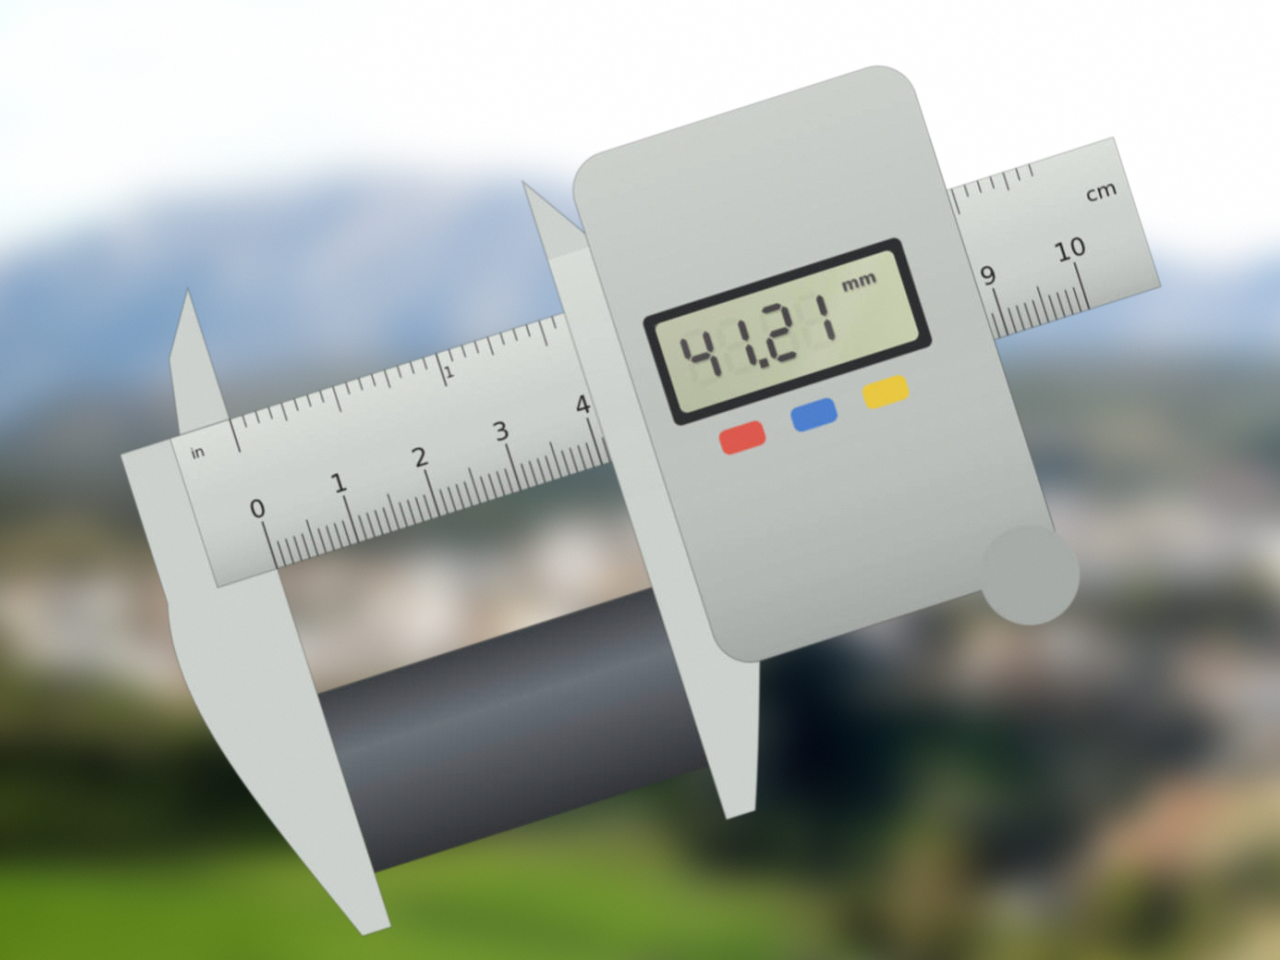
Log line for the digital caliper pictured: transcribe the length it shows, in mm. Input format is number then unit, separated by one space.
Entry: 41.21 mm
